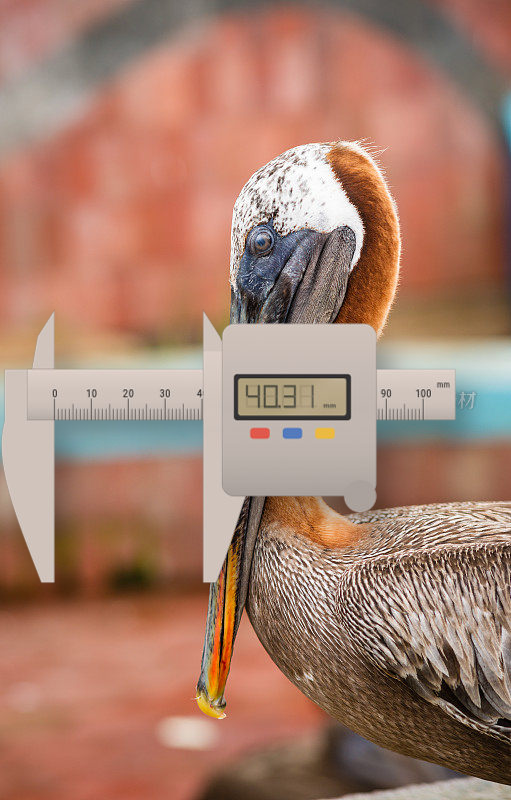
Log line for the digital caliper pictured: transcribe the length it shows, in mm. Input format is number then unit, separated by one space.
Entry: 40.31 mm
